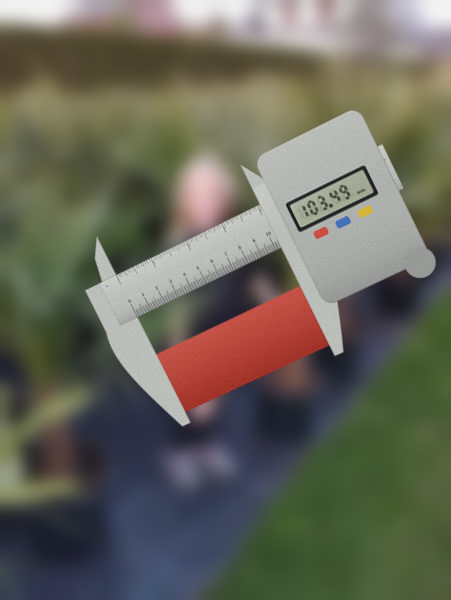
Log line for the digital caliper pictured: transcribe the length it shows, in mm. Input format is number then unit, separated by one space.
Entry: 103.49 mm
